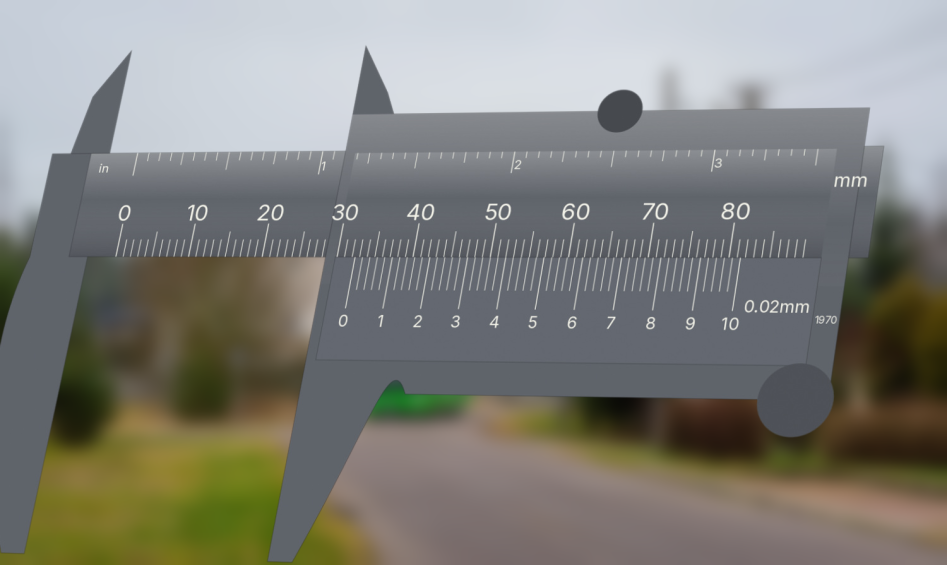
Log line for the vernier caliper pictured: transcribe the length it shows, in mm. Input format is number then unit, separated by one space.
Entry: 32.4 mm
